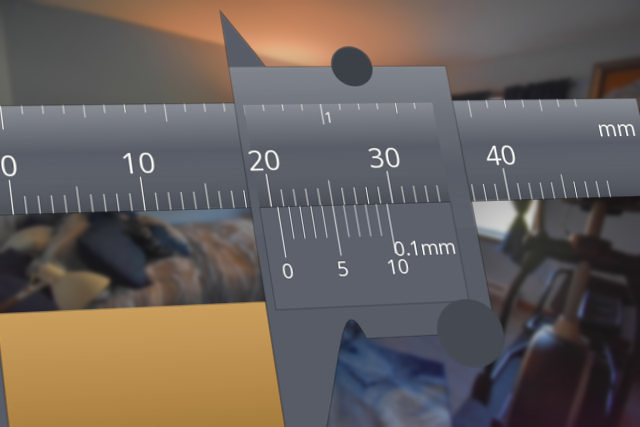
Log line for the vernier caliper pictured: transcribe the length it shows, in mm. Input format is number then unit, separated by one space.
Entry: 20.5 mm
